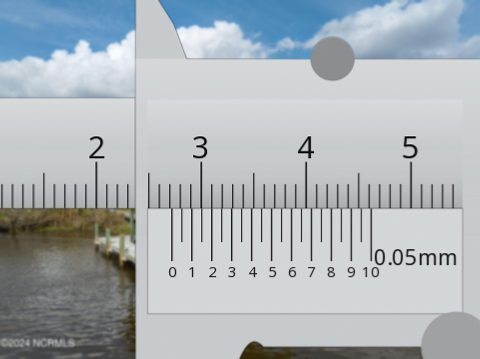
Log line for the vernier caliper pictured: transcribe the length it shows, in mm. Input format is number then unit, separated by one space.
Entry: 27.2 mm
